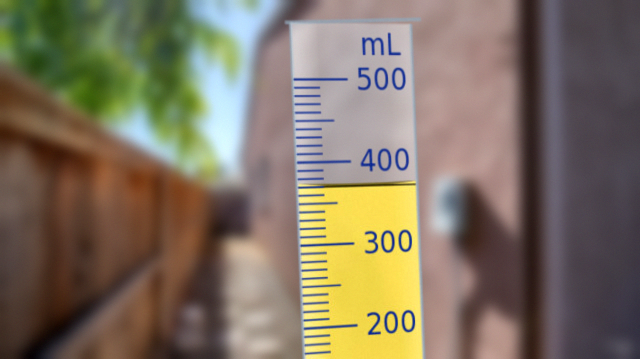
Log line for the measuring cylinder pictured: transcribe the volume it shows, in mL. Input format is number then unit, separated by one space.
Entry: 370 mL
